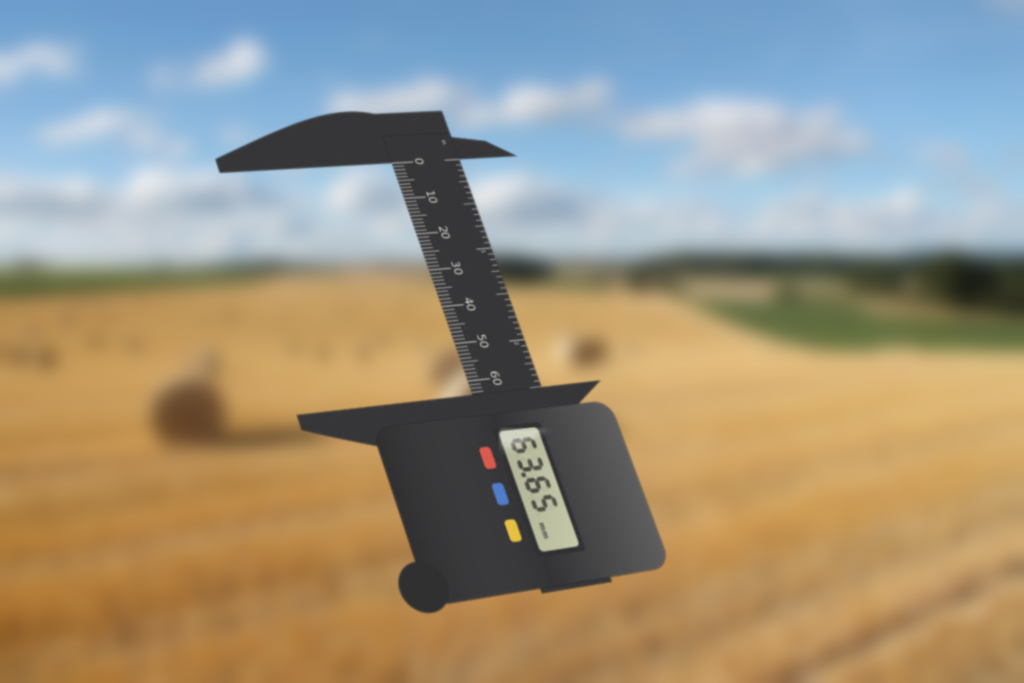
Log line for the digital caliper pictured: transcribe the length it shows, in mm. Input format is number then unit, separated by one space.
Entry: 63.65 mm
